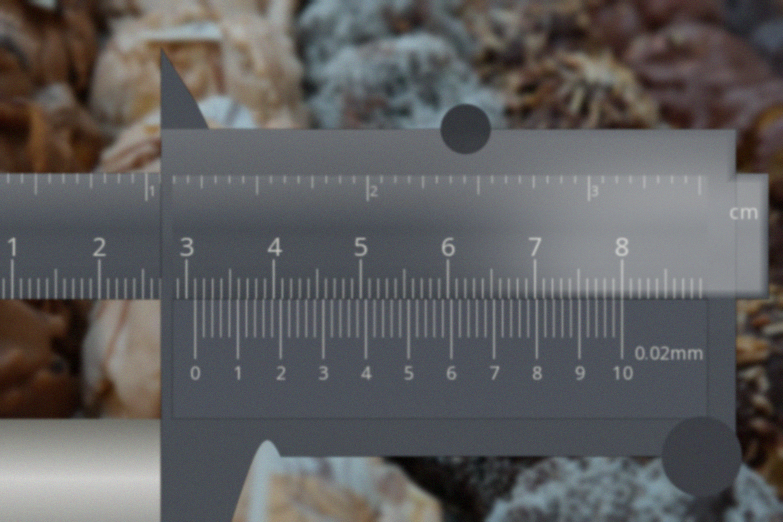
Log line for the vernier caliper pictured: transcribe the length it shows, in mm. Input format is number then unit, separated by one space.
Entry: 31.0 mm
